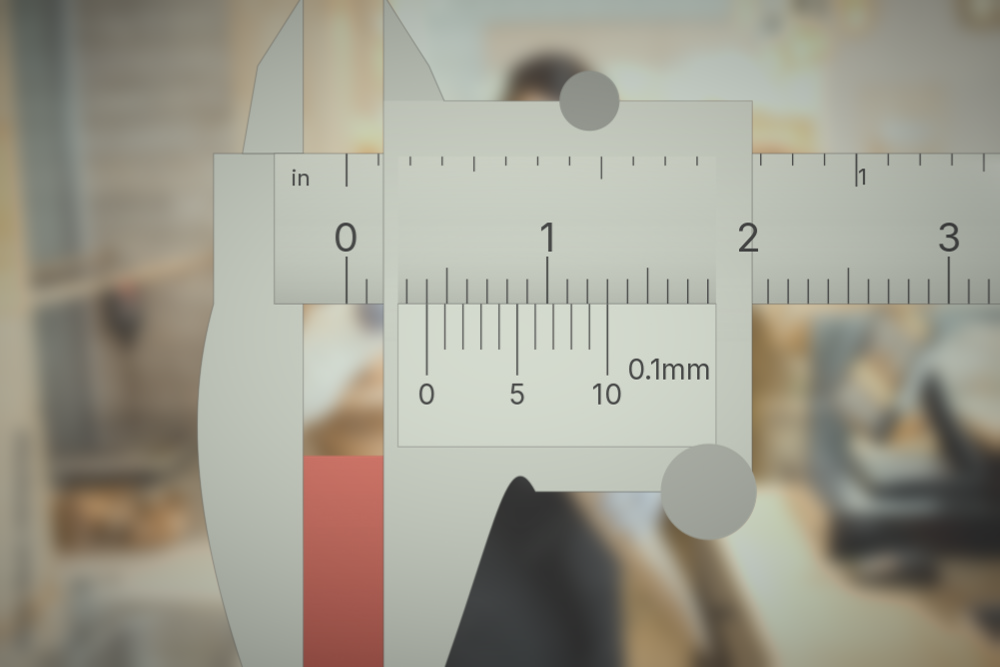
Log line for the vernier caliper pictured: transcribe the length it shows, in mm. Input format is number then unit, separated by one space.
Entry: 4.0 mm
